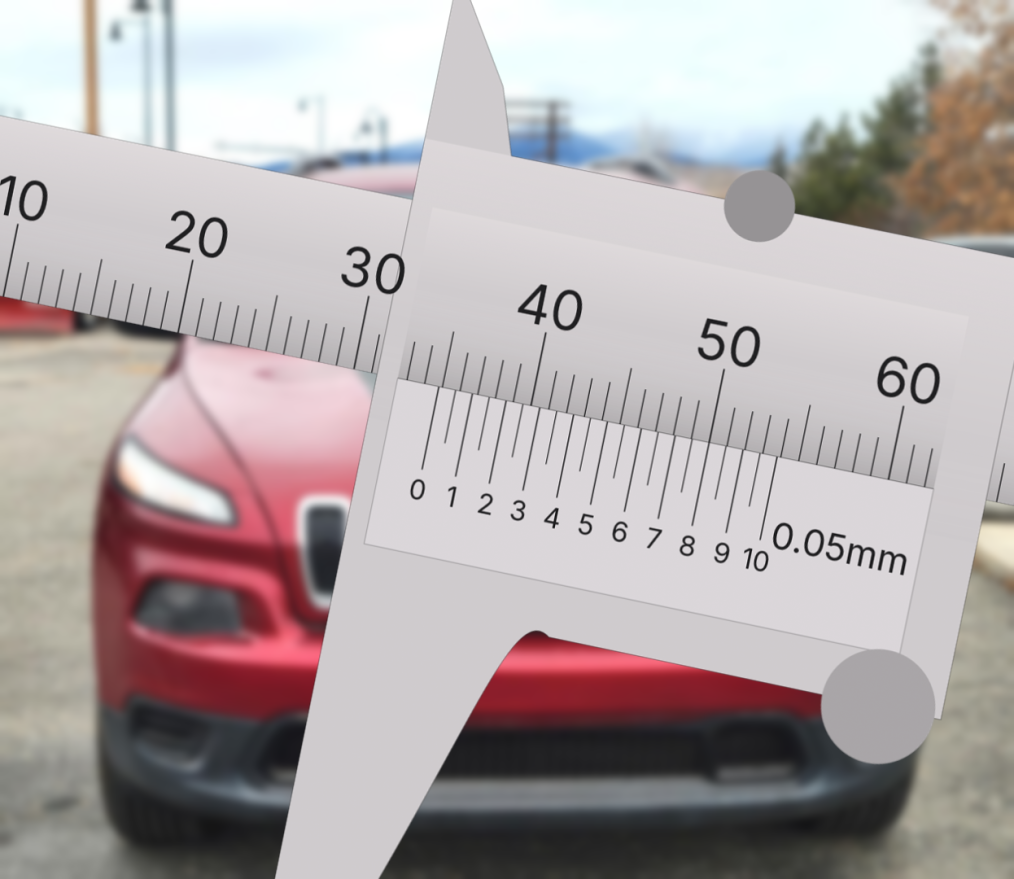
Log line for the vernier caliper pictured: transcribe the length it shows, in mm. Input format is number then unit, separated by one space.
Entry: 34.8 mm
